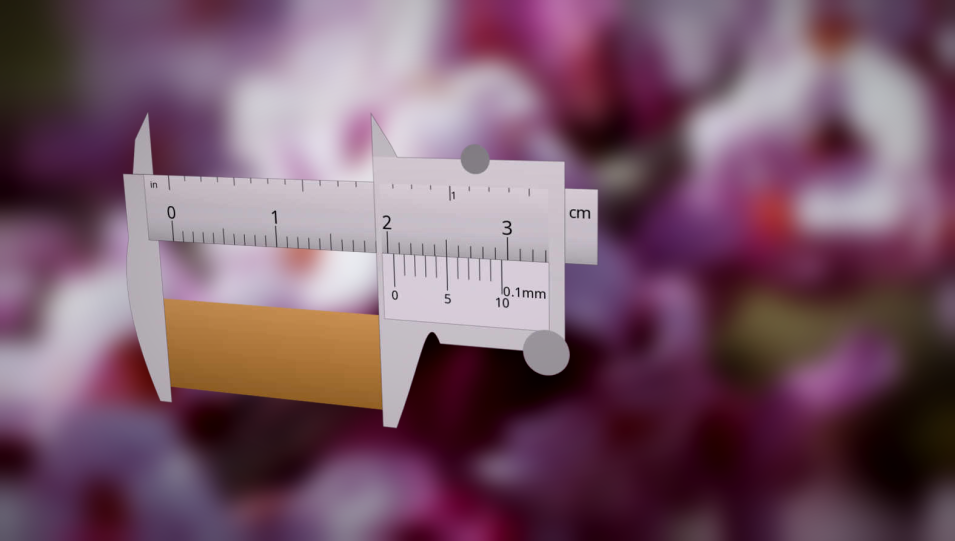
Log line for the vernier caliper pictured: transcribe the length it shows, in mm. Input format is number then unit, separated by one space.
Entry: 20.5 mm
